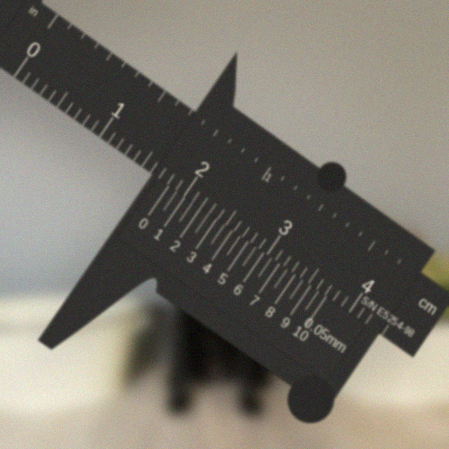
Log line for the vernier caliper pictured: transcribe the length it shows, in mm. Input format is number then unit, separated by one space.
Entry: 18.2 mm
